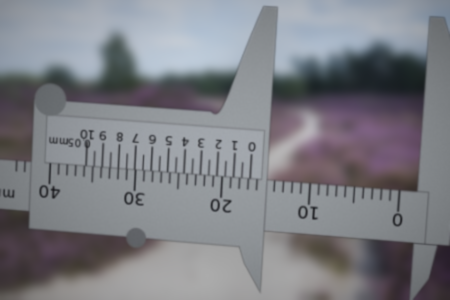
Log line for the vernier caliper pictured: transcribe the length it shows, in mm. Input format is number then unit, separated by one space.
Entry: 16.8 mm
